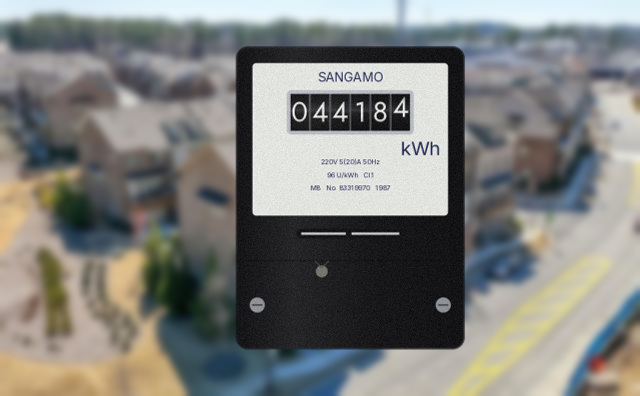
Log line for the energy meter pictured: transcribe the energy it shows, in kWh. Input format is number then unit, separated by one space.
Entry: 44184 kWh
